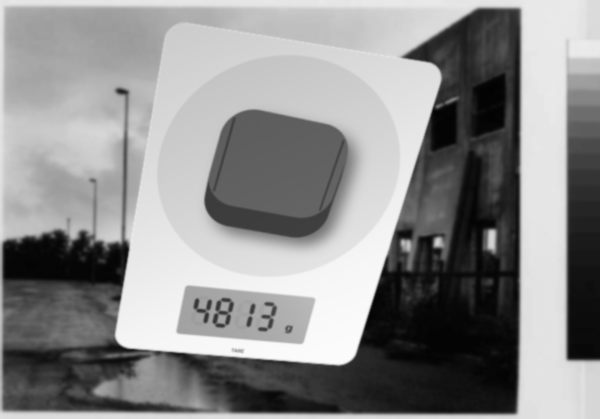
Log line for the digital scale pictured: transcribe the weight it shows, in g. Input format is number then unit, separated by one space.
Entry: 4813 g
